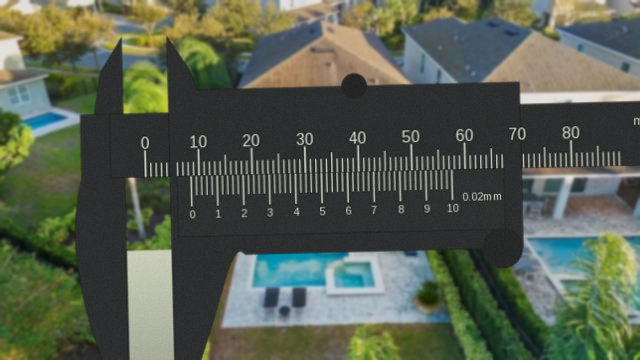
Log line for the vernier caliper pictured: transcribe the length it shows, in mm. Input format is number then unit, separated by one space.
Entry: 8.5 mm
